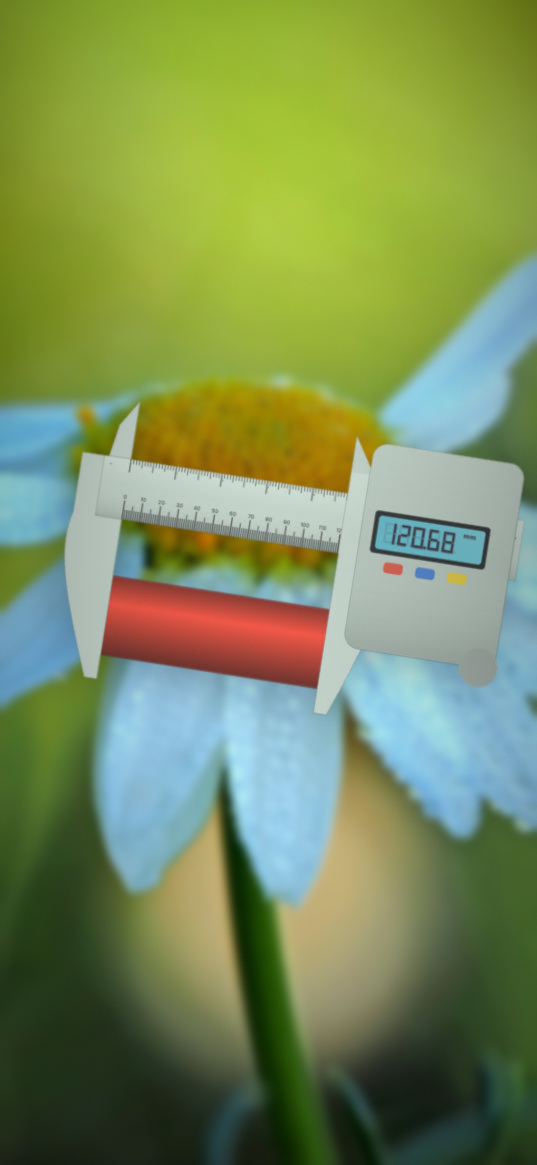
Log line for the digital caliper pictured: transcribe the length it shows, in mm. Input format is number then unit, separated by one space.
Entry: 120.68 mm
